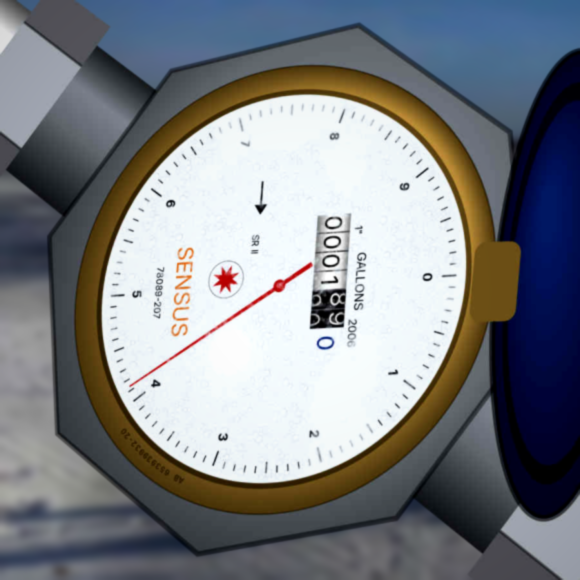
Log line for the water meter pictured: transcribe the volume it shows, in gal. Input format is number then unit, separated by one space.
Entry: 1894.1 gal
